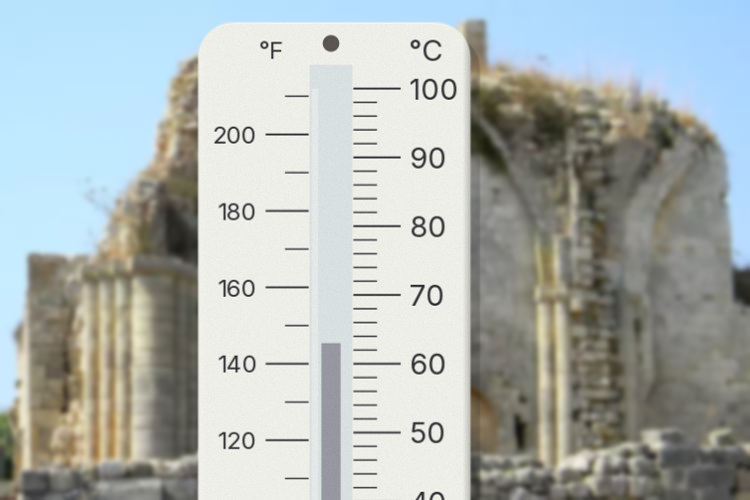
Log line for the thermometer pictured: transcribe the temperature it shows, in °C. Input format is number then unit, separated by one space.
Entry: 63 °C
